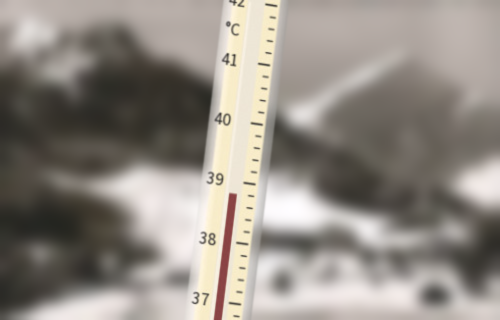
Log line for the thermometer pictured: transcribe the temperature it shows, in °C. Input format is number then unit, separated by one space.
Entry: 38.8 °C
